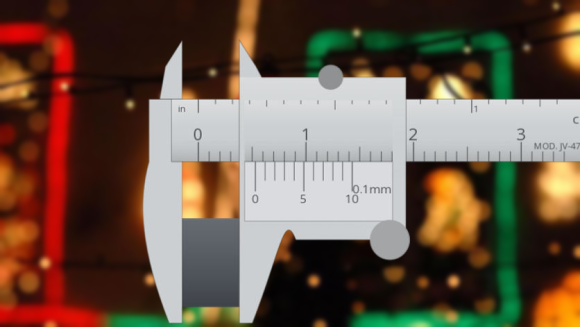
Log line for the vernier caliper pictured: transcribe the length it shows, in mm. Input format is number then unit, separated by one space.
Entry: 5.3 mm
